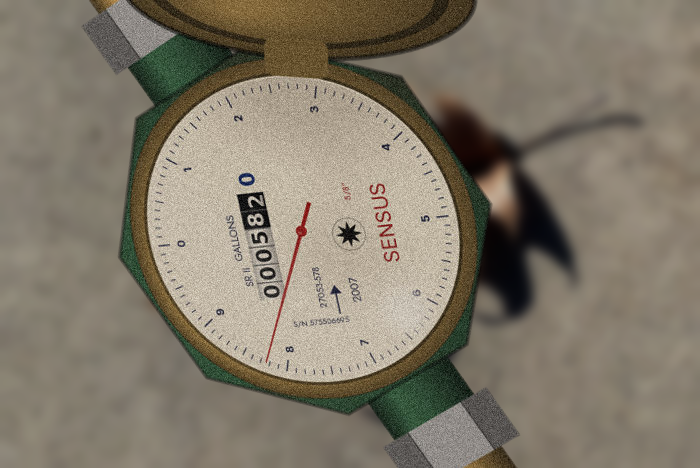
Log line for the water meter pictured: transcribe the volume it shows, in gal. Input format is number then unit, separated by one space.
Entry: 5818.2 gal
